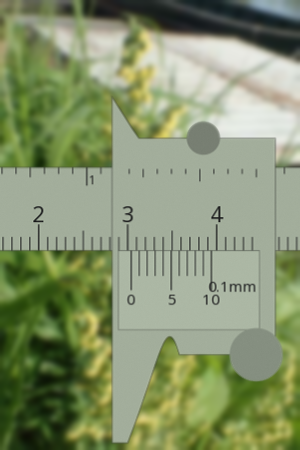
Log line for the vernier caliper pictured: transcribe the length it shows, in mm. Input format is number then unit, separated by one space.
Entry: 30.4 mm
